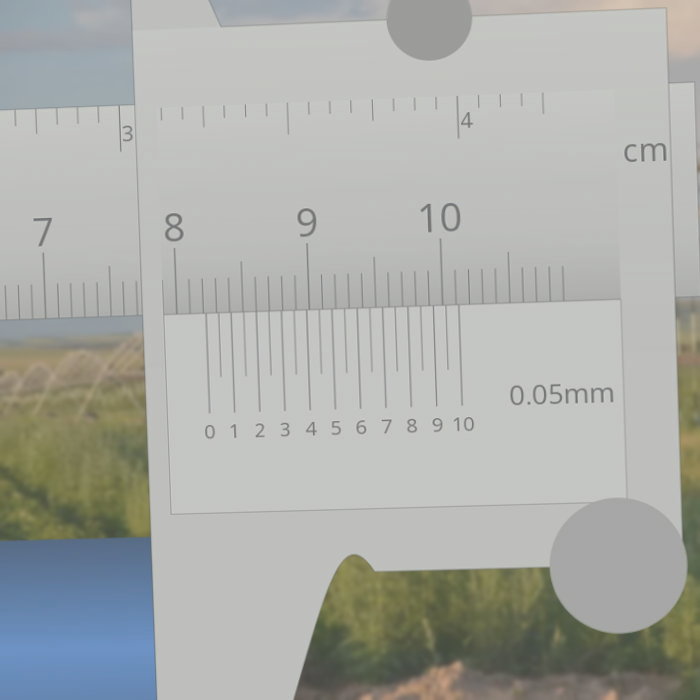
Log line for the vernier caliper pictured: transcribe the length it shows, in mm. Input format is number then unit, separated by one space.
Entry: 82.2 mm
